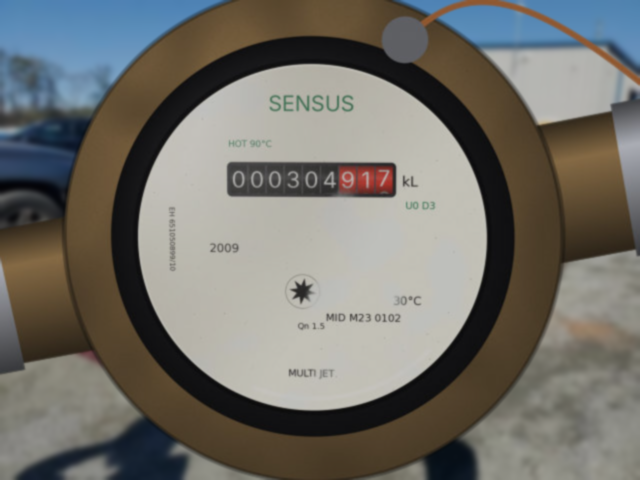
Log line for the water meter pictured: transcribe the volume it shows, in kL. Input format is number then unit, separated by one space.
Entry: 304.917 kL
